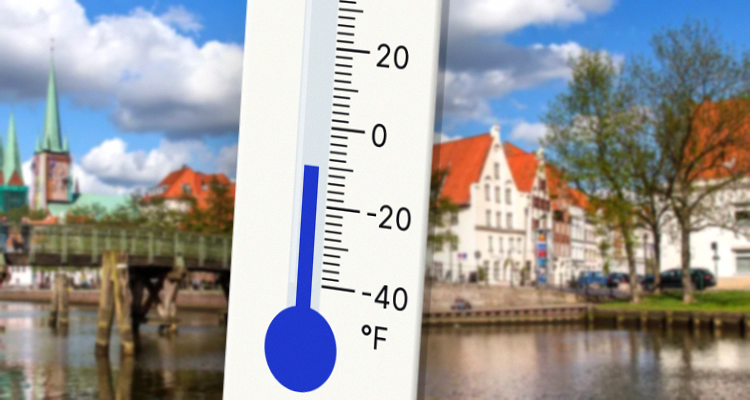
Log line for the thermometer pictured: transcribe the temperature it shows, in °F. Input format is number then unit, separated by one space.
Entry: -10 °F
